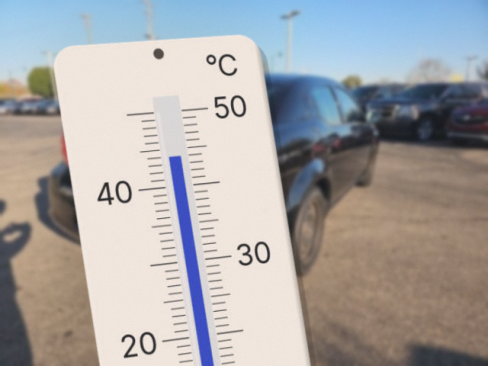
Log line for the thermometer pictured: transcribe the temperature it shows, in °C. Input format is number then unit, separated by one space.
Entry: 44 °C
